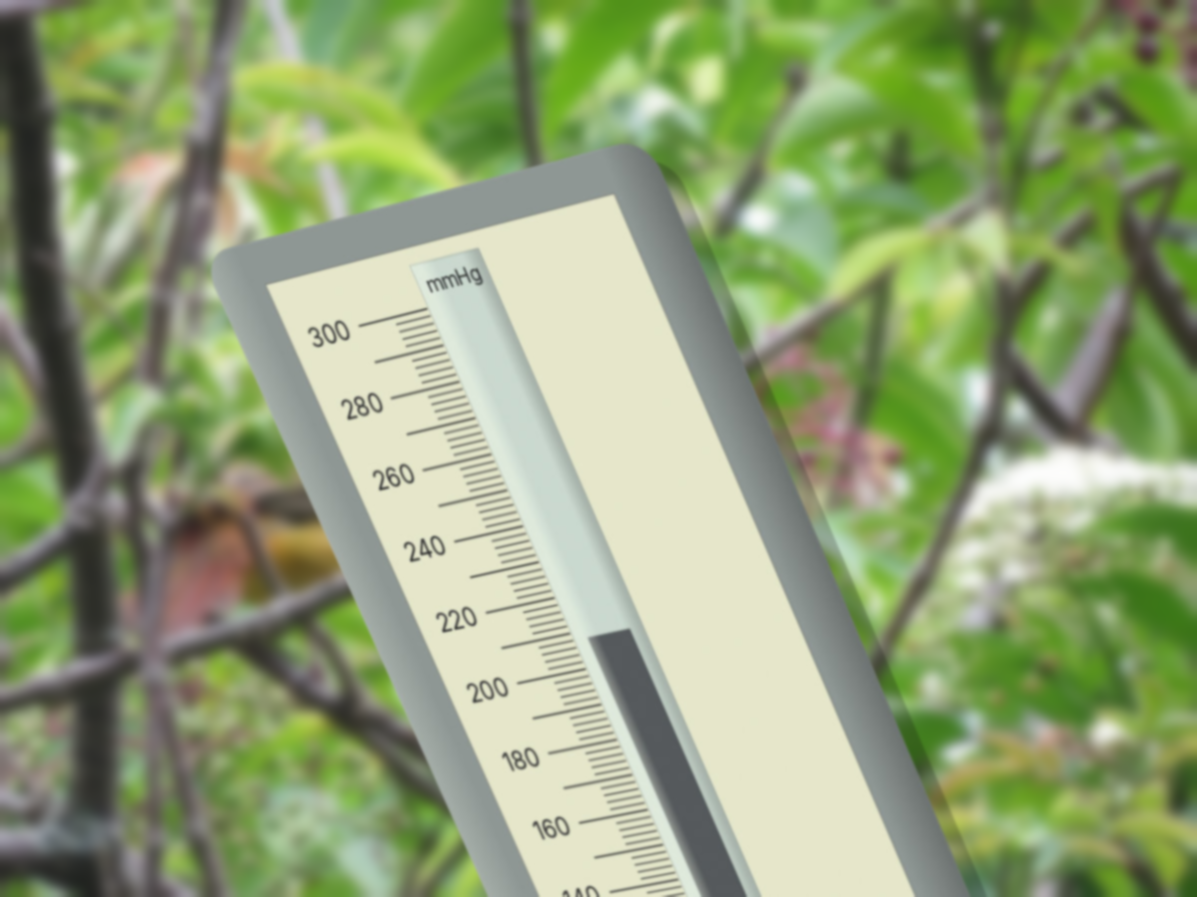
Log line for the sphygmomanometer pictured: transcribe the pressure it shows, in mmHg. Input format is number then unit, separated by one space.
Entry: 208 mmHg
